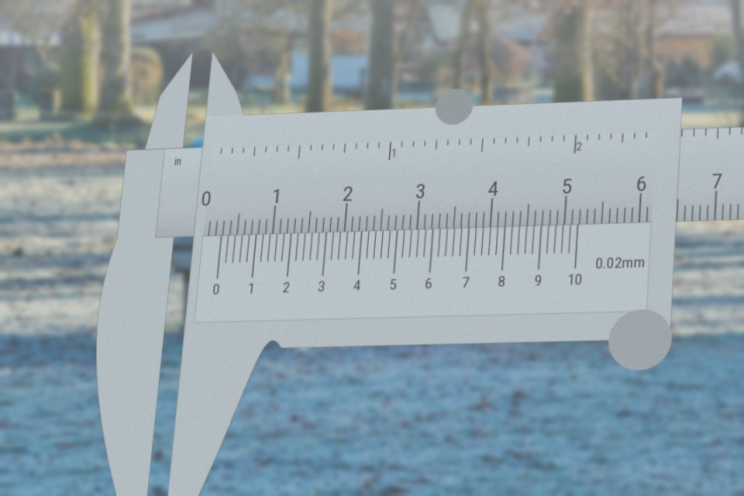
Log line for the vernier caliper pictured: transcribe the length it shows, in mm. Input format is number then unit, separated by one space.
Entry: 2.8 mm
